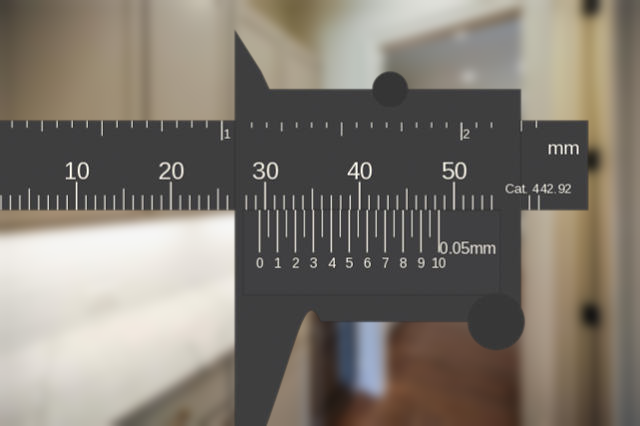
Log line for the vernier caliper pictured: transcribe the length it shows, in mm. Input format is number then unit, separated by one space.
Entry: 29.4 mm
